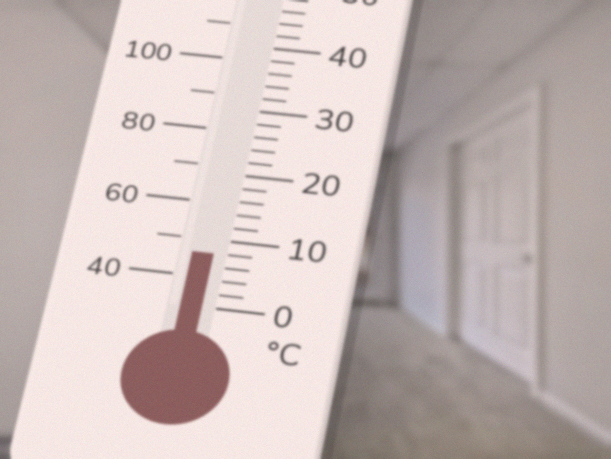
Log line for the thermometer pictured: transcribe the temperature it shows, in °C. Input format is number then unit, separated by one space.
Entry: 8 °C
